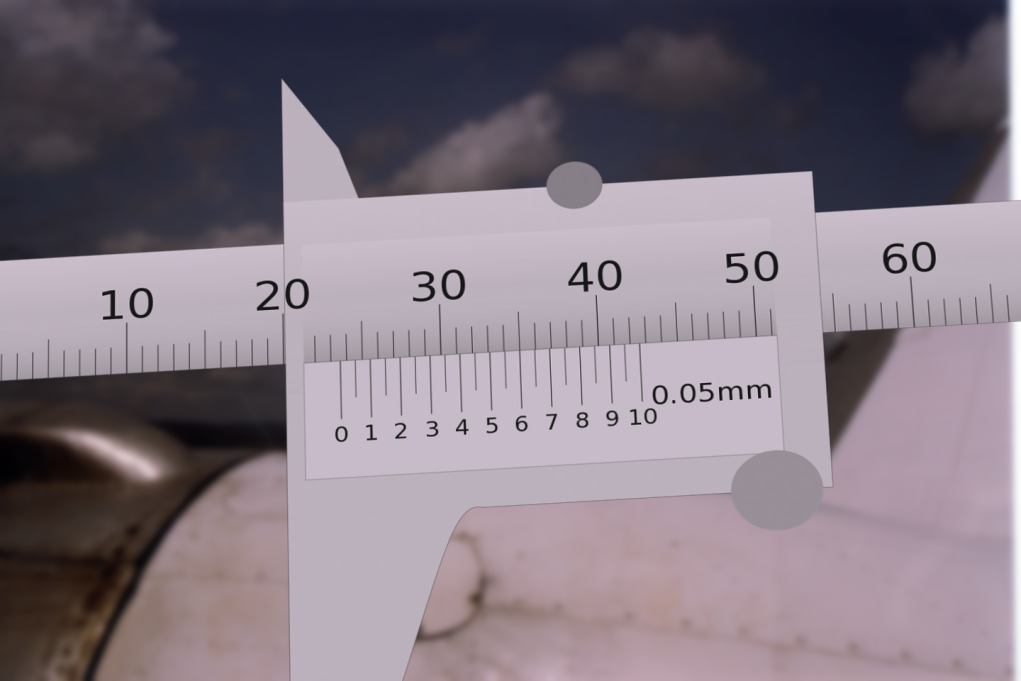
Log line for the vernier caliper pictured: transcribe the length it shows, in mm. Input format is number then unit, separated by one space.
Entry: 23.6 mm
